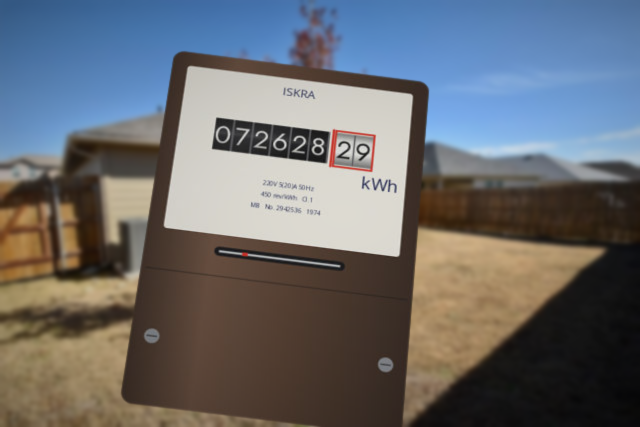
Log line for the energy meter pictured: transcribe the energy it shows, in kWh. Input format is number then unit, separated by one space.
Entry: 72628.29 kWh
